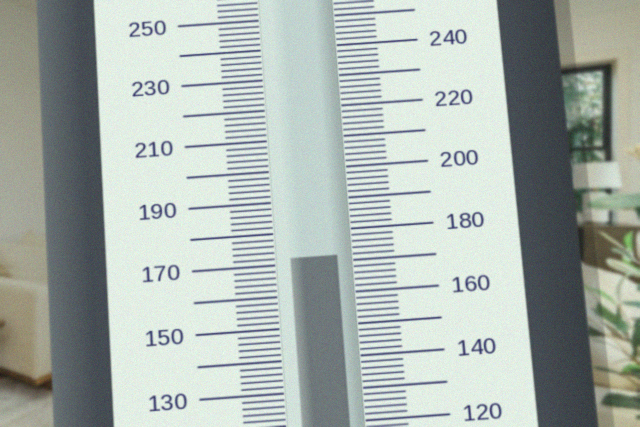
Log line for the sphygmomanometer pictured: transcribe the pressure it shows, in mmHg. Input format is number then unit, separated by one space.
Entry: 172 mmHg
